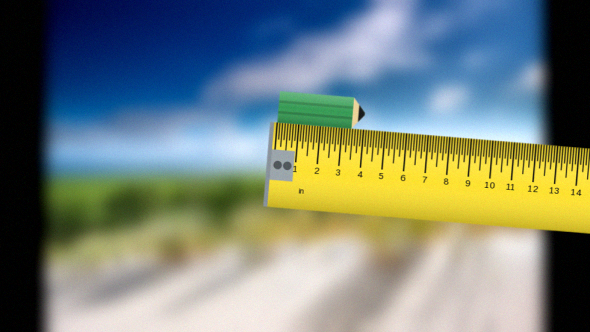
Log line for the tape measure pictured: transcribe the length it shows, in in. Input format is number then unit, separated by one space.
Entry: 4 in
